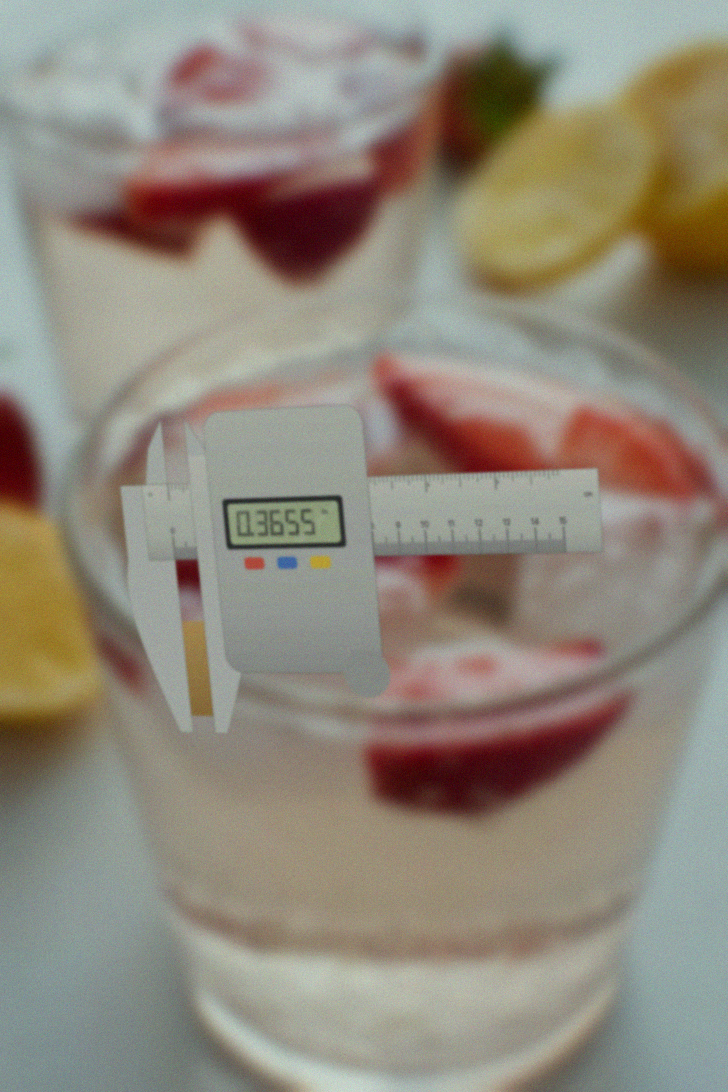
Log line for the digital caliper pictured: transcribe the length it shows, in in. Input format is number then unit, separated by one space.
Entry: 0.3655 in
